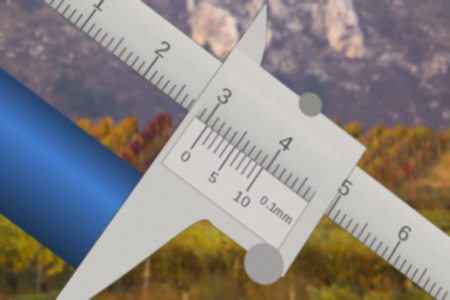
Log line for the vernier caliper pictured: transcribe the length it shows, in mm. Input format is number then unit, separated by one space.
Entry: 30.4 mm
